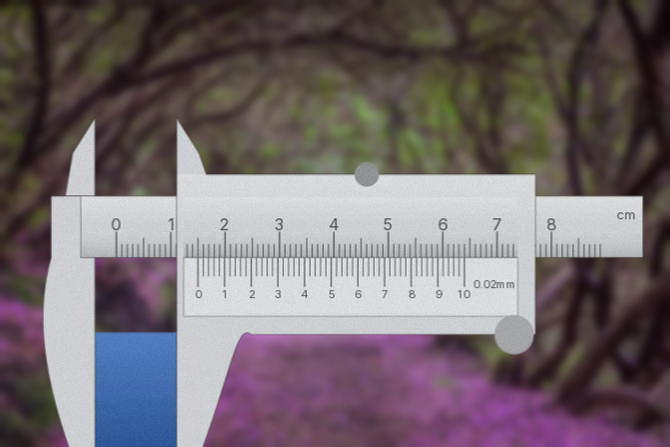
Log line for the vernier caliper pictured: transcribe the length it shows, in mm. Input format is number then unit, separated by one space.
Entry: 15.0 mm
